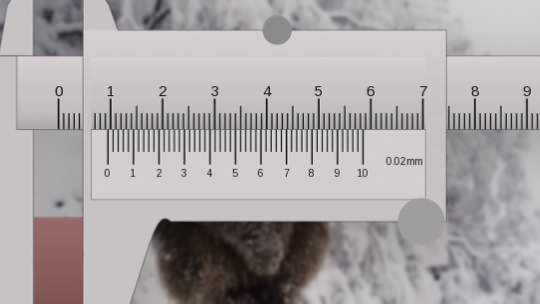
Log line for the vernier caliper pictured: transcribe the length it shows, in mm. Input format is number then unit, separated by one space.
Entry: 9.5 mm
